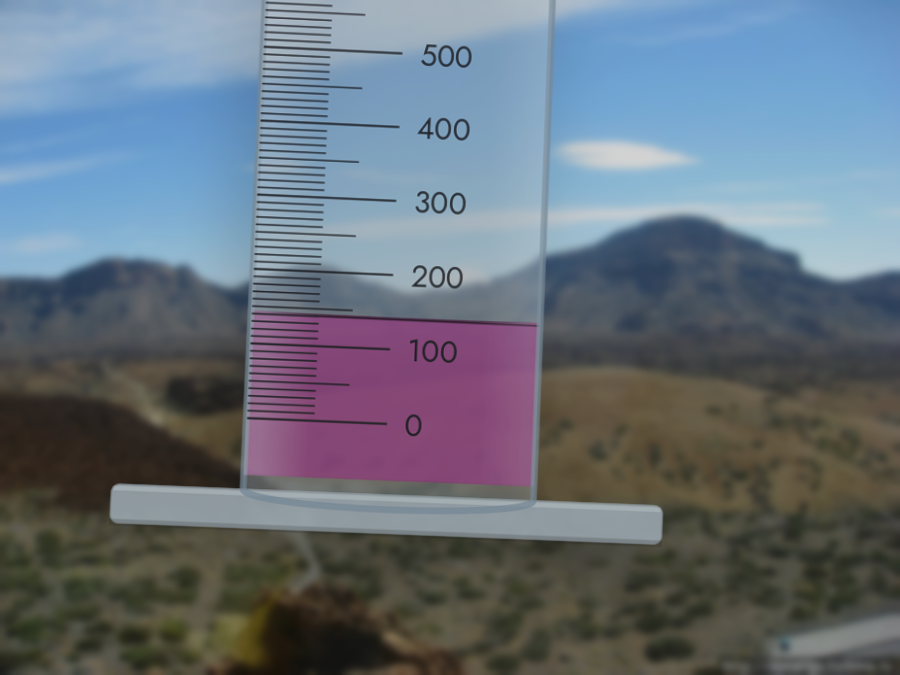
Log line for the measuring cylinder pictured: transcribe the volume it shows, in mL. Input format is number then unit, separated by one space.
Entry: 140 mL
